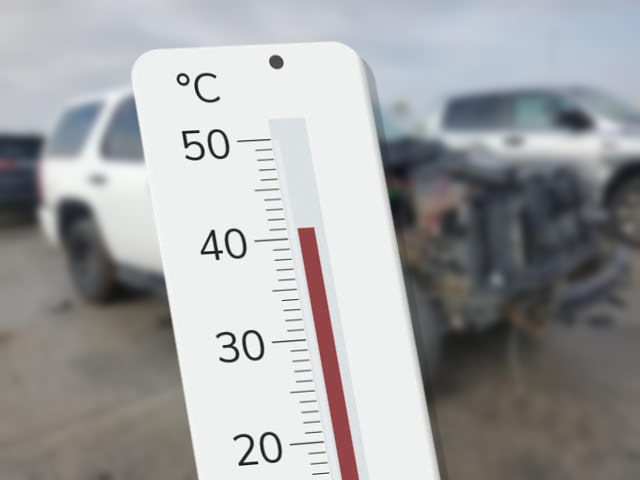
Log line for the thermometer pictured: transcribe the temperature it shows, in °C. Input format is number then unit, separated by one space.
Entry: 41 °C
